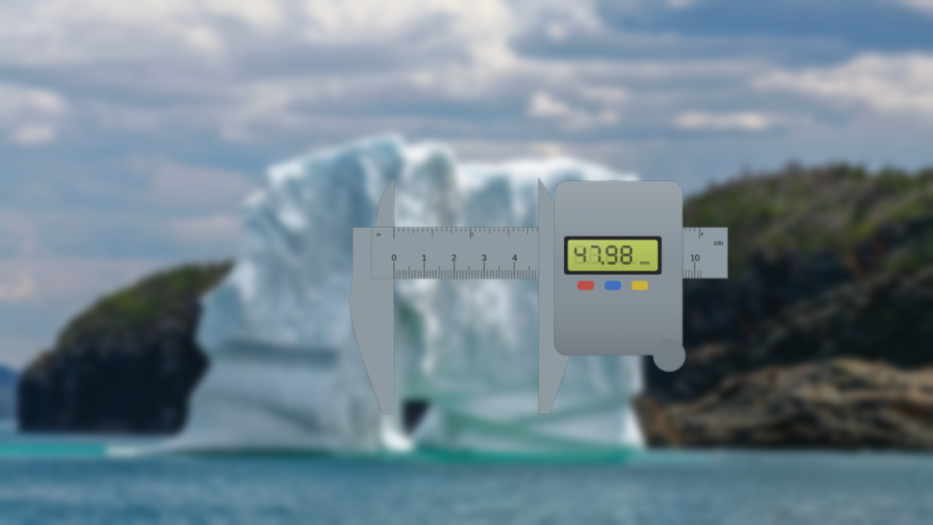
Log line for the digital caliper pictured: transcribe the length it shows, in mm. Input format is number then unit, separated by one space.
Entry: 47.98 mm
